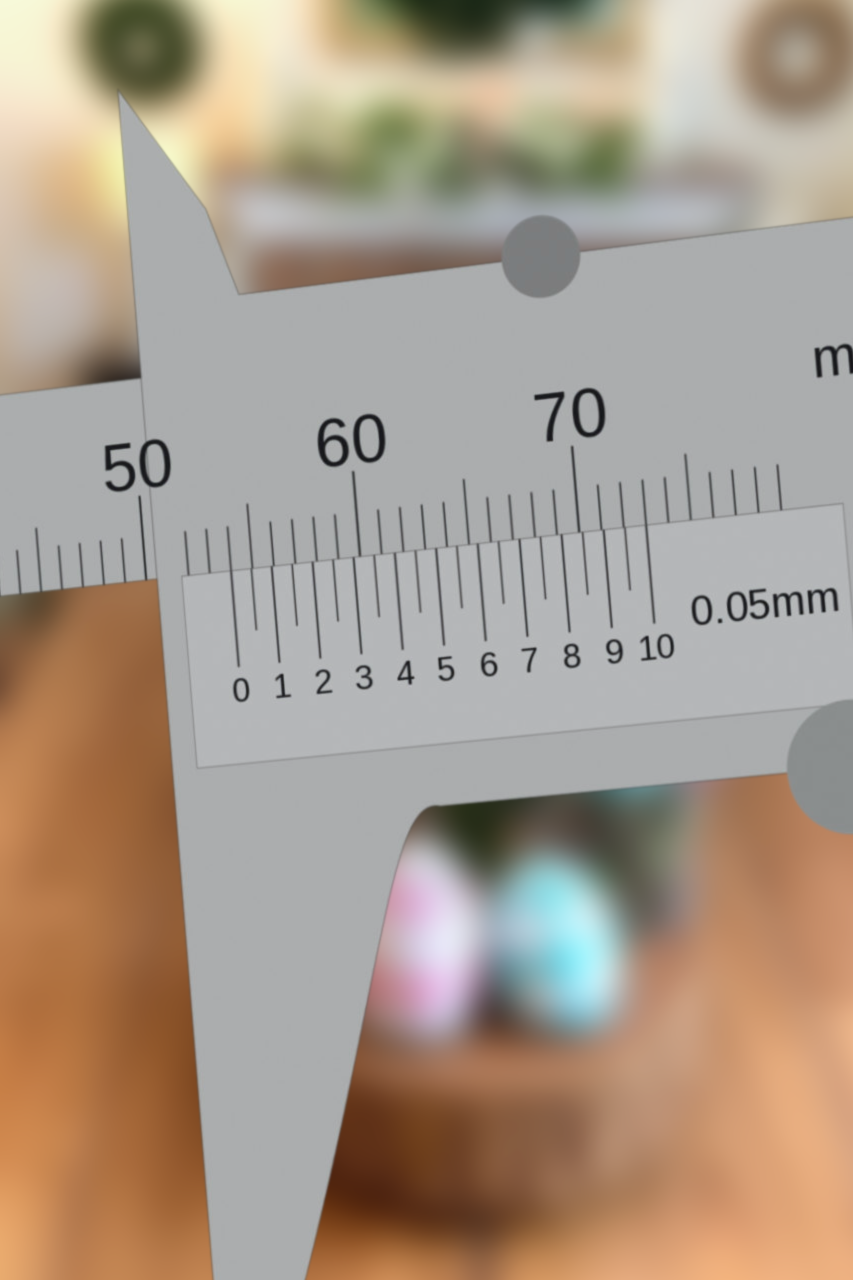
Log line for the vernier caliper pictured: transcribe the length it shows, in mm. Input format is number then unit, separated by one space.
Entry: 54.0 mm
